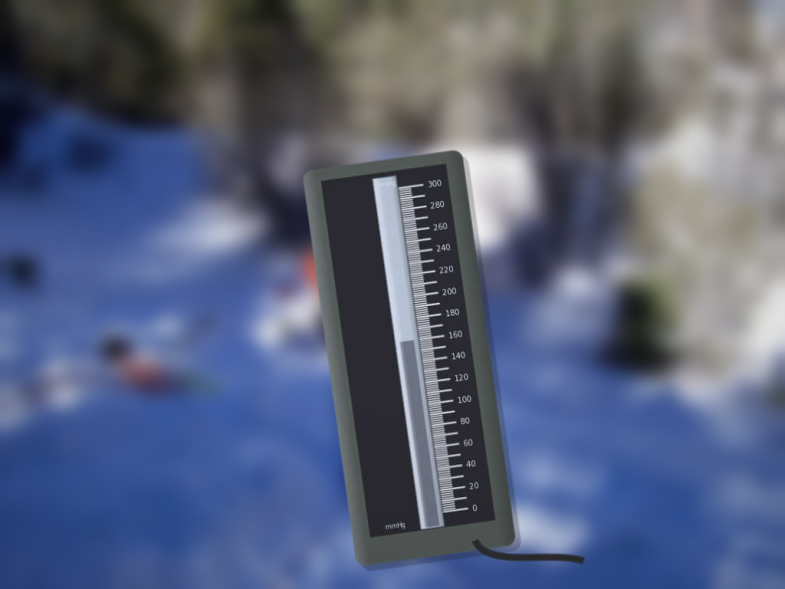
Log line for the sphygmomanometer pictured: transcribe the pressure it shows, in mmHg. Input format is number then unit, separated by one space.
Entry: 160 mmHg
